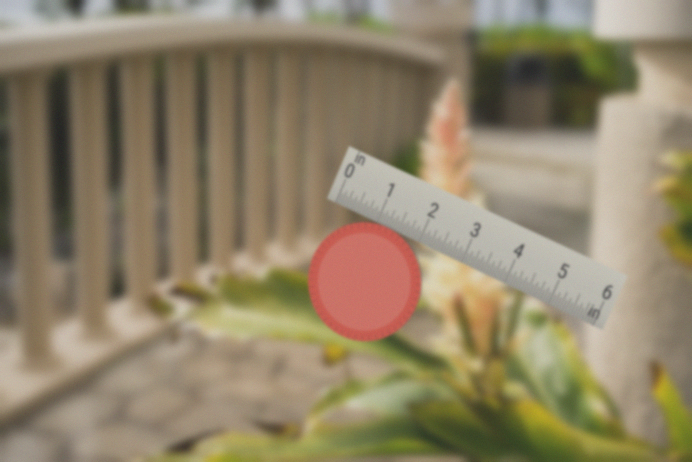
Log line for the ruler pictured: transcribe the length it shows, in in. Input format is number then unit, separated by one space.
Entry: 2.5 in
